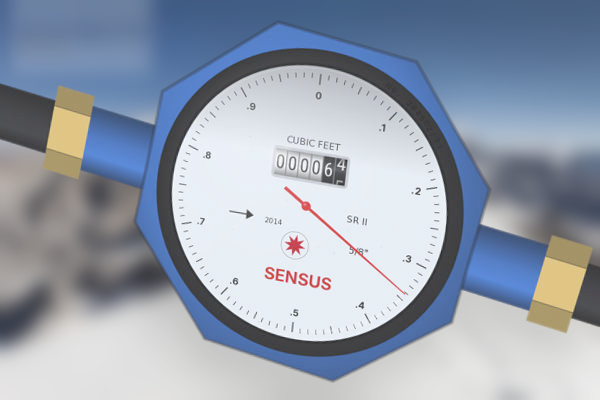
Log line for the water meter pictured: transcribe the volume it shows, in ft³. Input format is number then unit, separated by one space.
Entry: 64.34 ft³
